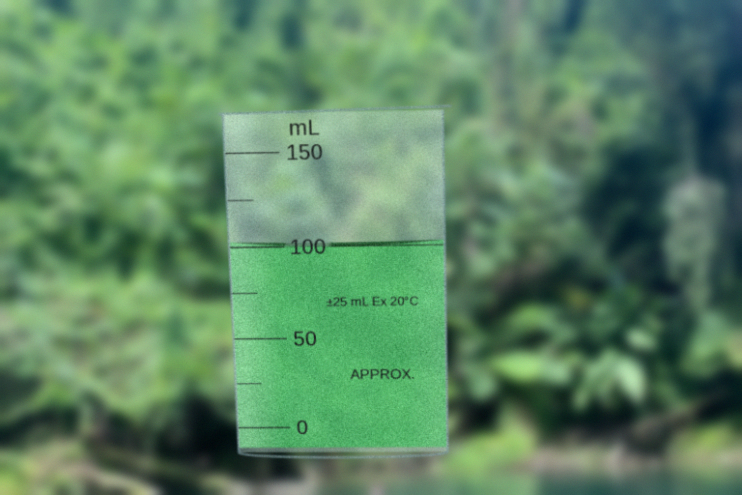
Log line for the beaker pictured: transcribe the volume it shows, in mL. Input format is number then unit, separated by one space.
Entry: 100 mL
